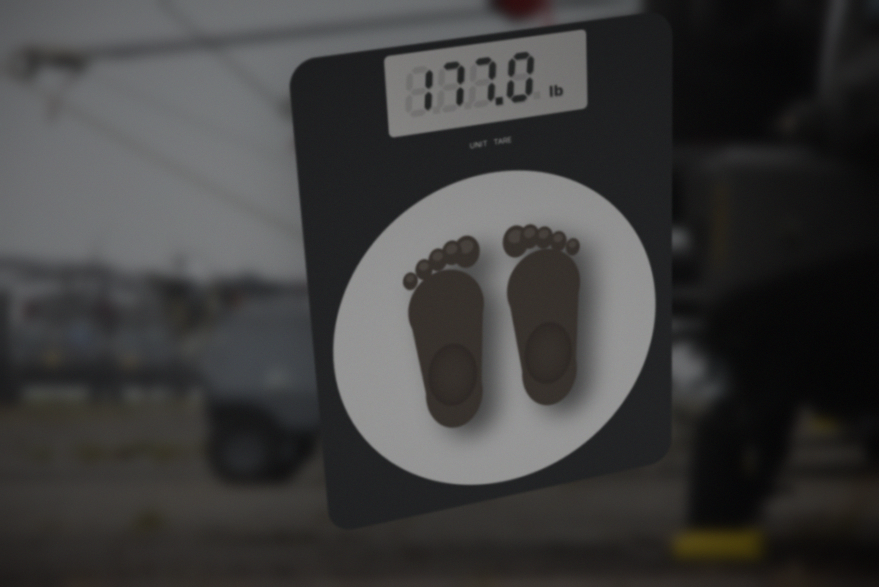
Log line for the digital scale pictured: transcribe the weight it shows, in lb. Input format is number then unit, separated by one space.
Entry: 177.0 lb
